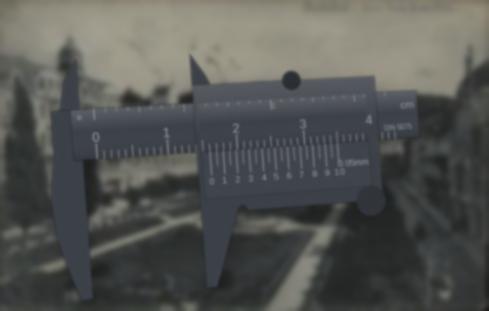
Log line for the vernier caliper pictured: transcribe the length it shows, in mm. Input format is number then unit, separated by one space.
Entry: 16.0 mm
